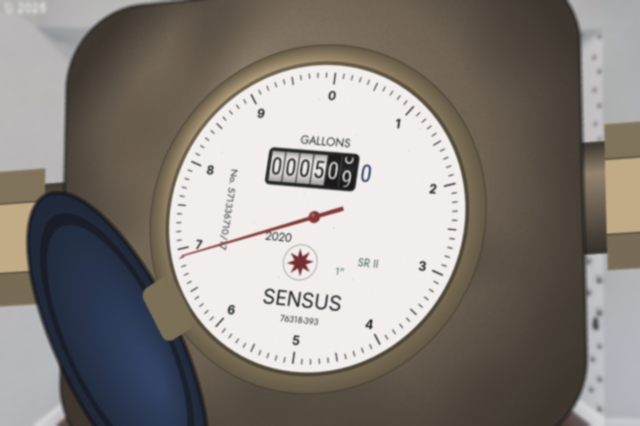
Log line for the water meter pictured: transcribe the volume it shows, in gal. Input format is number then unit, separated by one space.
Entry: 5086.9 gal
